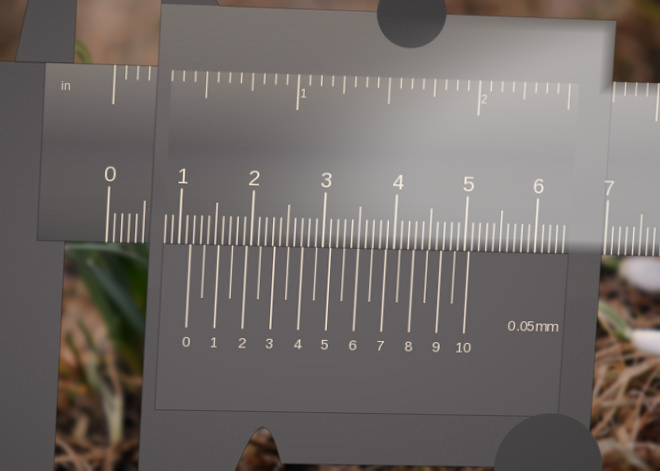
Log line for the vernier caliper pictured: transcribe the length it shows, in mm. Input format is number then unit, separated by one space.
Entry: 11.6 mm
